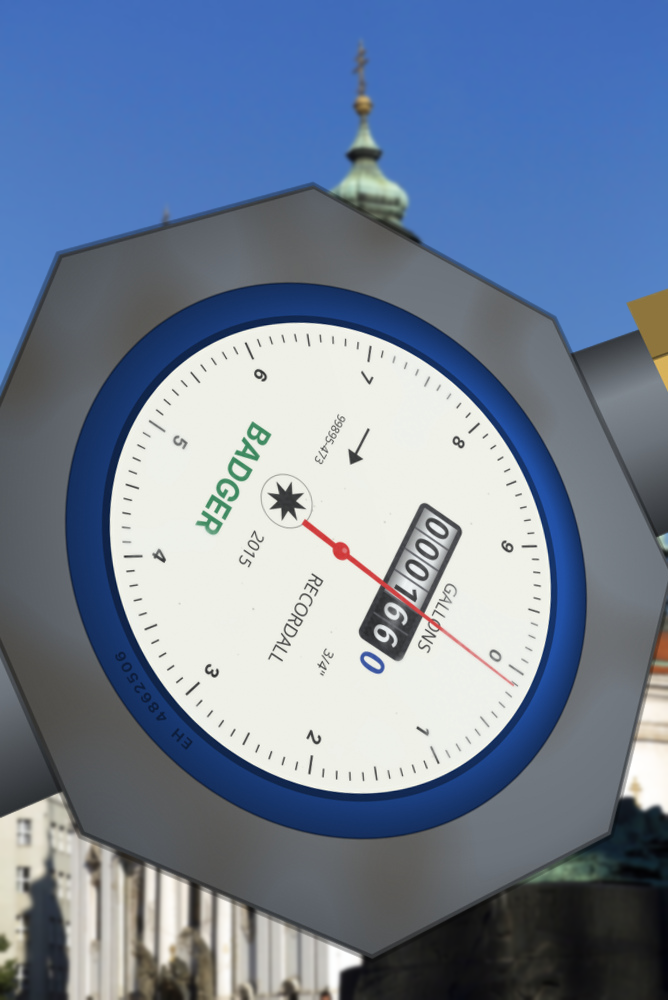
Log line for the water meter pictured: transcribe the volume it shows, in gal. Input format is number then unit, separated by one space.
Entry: 1660.1 gal
